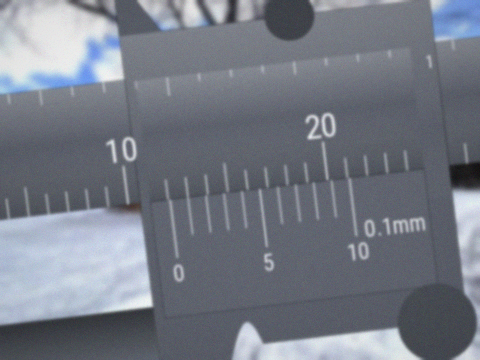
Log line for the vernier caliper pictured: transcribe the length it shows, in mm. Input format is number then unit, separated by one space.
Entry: 12.1 mm
